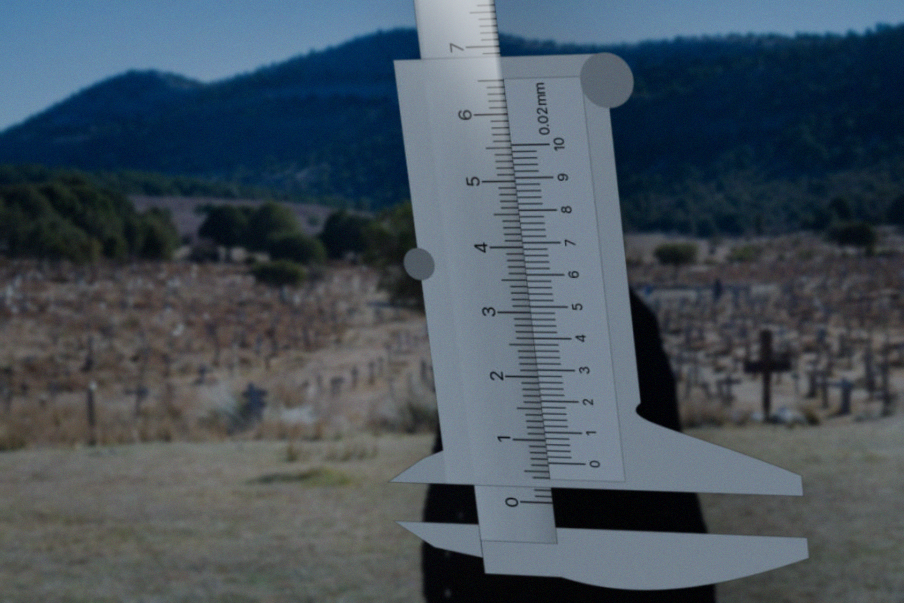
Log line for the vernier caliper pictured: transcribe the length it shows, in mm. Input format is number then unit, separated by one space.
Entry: 6.4 mm
